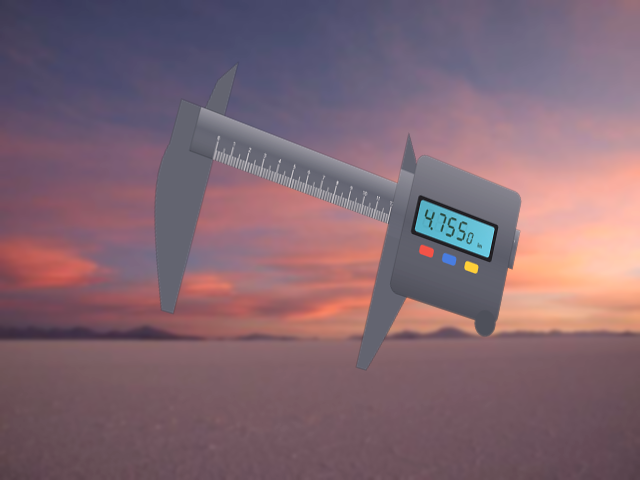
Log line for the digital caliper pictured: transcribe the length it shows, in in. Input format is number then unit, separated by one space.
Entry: 4.7550 in
